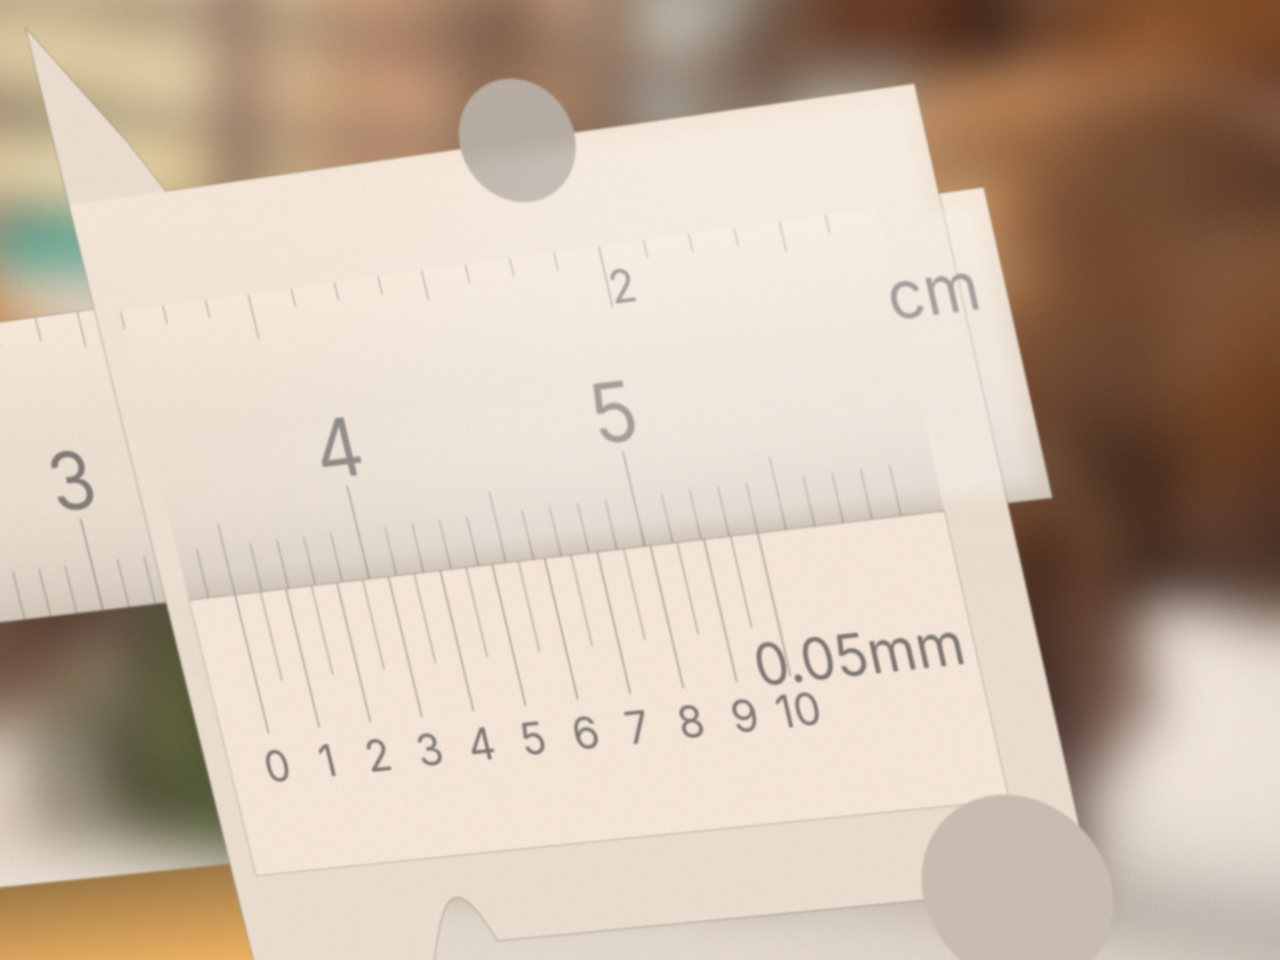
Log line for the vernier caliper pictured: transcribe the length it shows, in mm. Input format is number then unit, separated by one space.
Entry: 35.0 mm
